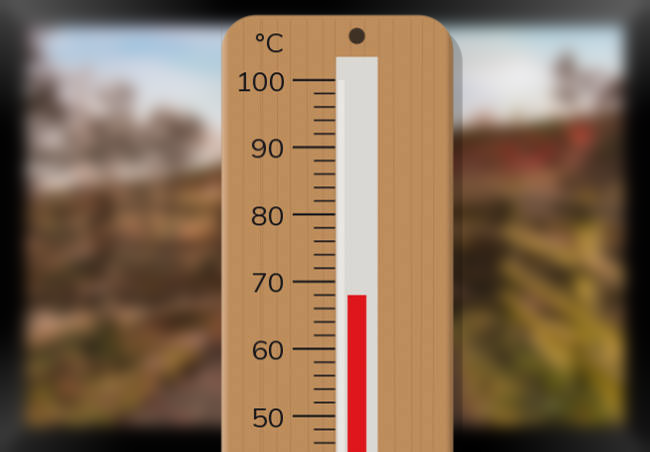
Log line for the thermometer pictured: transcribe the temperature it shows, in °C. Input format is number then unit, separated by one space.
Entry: 68 °C
